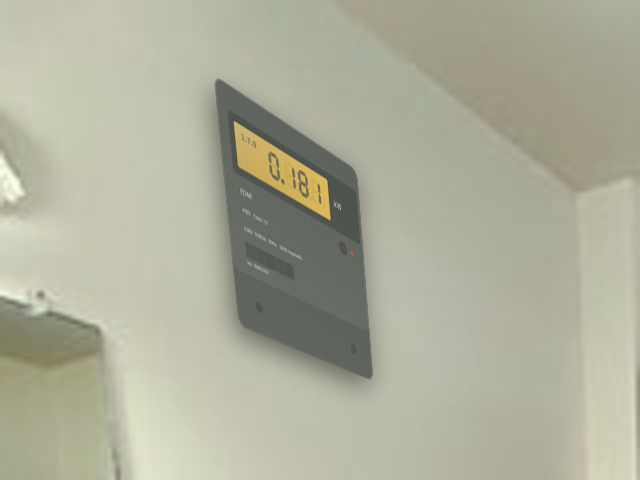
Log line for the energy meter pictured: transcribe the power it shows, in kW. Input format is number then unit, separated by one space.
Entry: 0.181 kW
